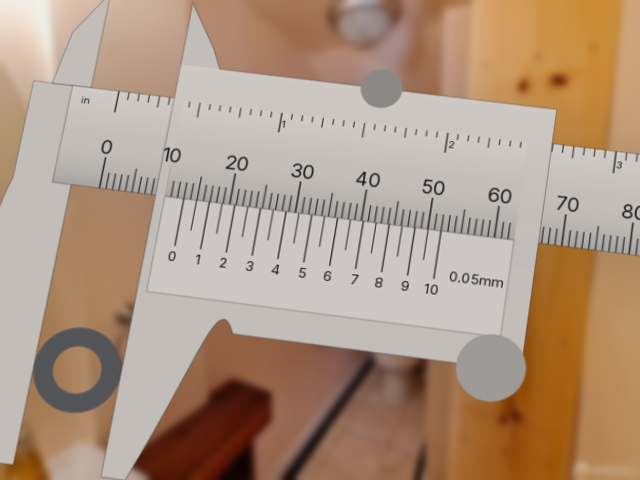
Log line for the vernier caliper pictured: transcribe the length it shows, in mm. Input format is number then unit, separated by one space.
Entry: 13.0 mm
